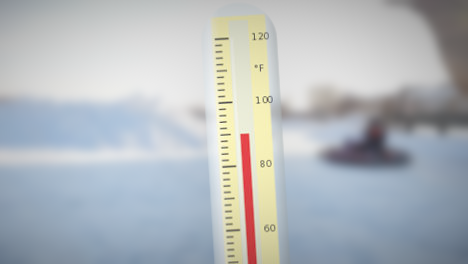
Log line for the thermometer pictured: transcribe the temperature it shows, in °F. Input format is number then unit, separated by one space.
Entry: 90 °F
